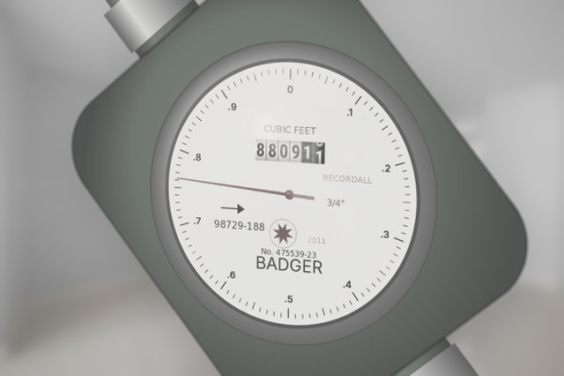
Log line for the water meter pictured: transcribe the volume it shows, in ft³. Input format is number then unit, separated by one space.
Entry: 880910.76 ft³
